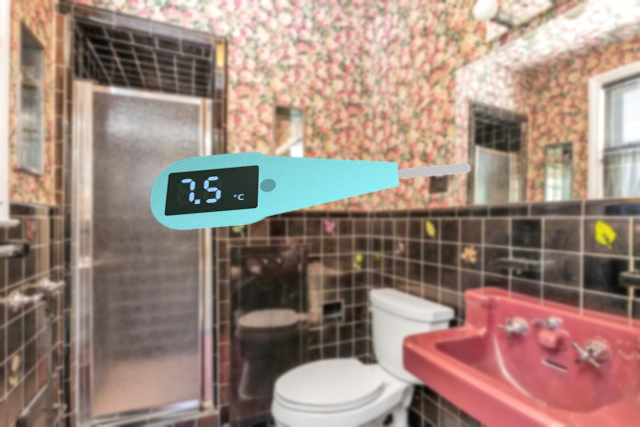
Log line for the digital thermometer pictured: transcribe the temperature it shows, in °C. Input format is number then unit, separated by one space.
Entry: 7.5 °C
